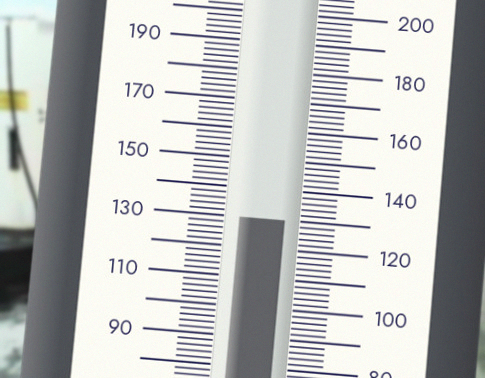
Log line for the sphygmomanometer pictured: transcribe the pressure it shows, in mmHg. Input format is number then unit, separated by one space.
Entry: 130 mmHg
